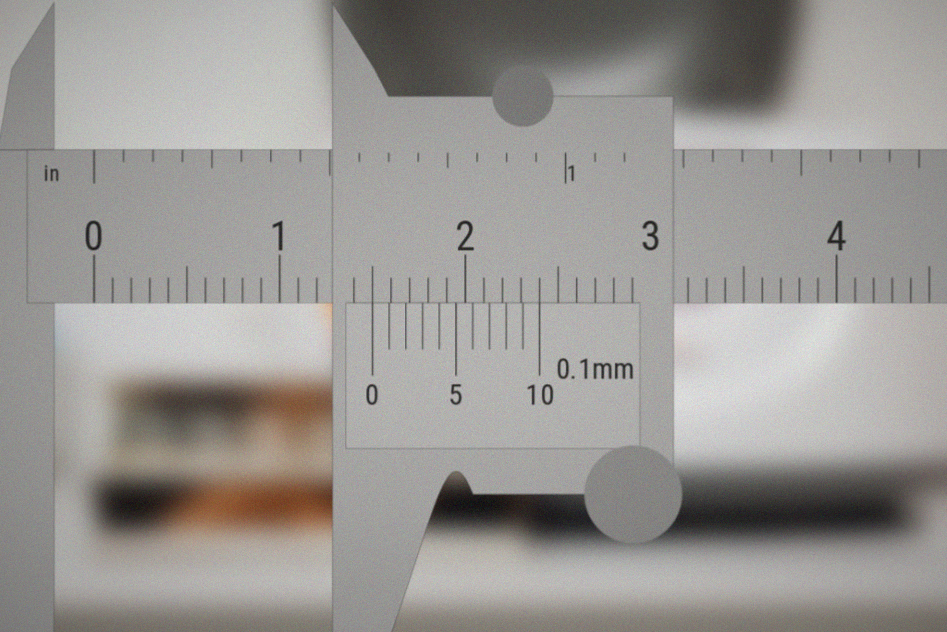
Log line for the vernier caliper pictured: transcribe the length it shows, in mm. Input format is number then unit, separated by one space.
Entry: 15.0 mm
